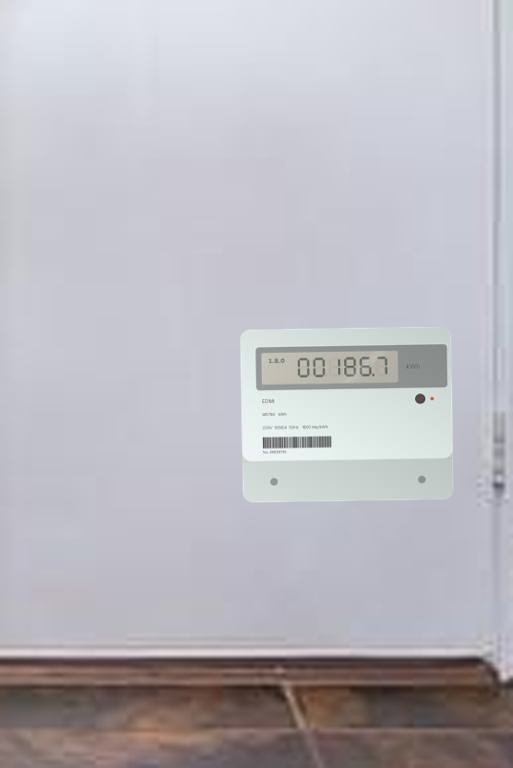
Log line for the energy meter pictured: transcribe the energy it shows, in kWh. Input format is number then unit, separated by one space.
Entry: 186.7 kWh
